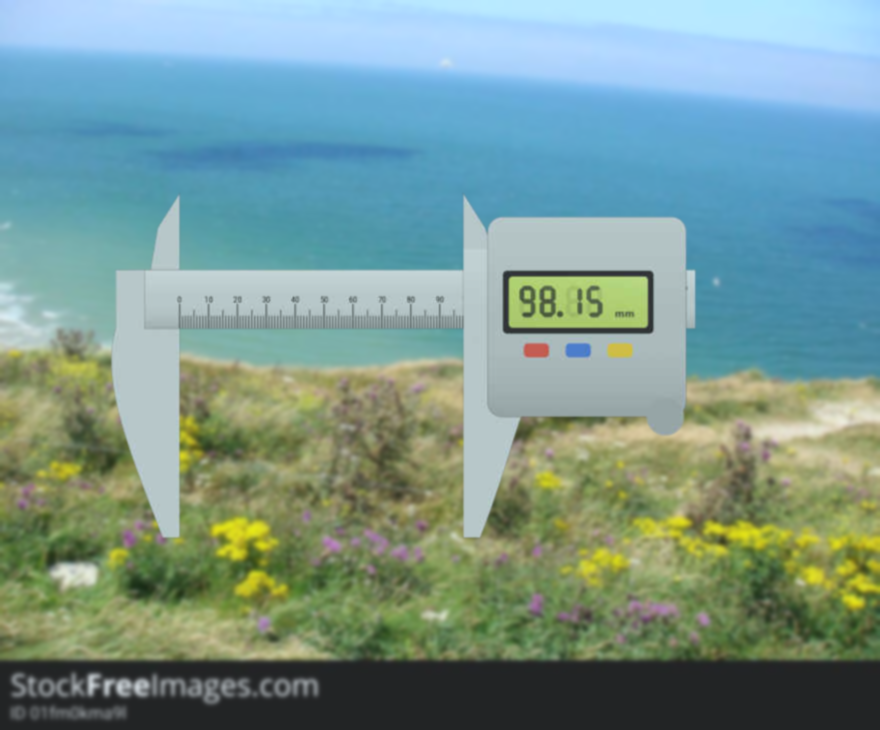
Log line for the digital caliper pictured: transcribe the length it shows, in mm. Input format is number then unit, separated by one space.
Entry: 98.15 mm
